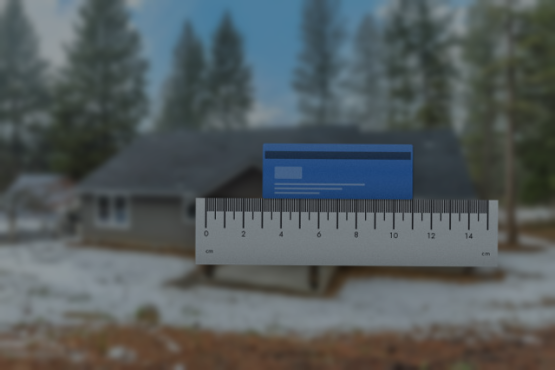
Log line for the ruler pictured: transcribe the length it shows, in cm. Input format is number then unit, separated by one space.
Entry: 8 cm
